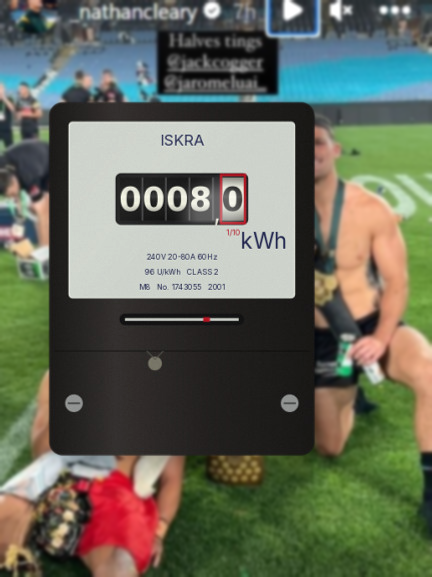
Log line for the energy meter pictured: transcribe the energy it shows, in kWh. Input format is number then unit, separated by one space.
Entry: 8.0 kWh
